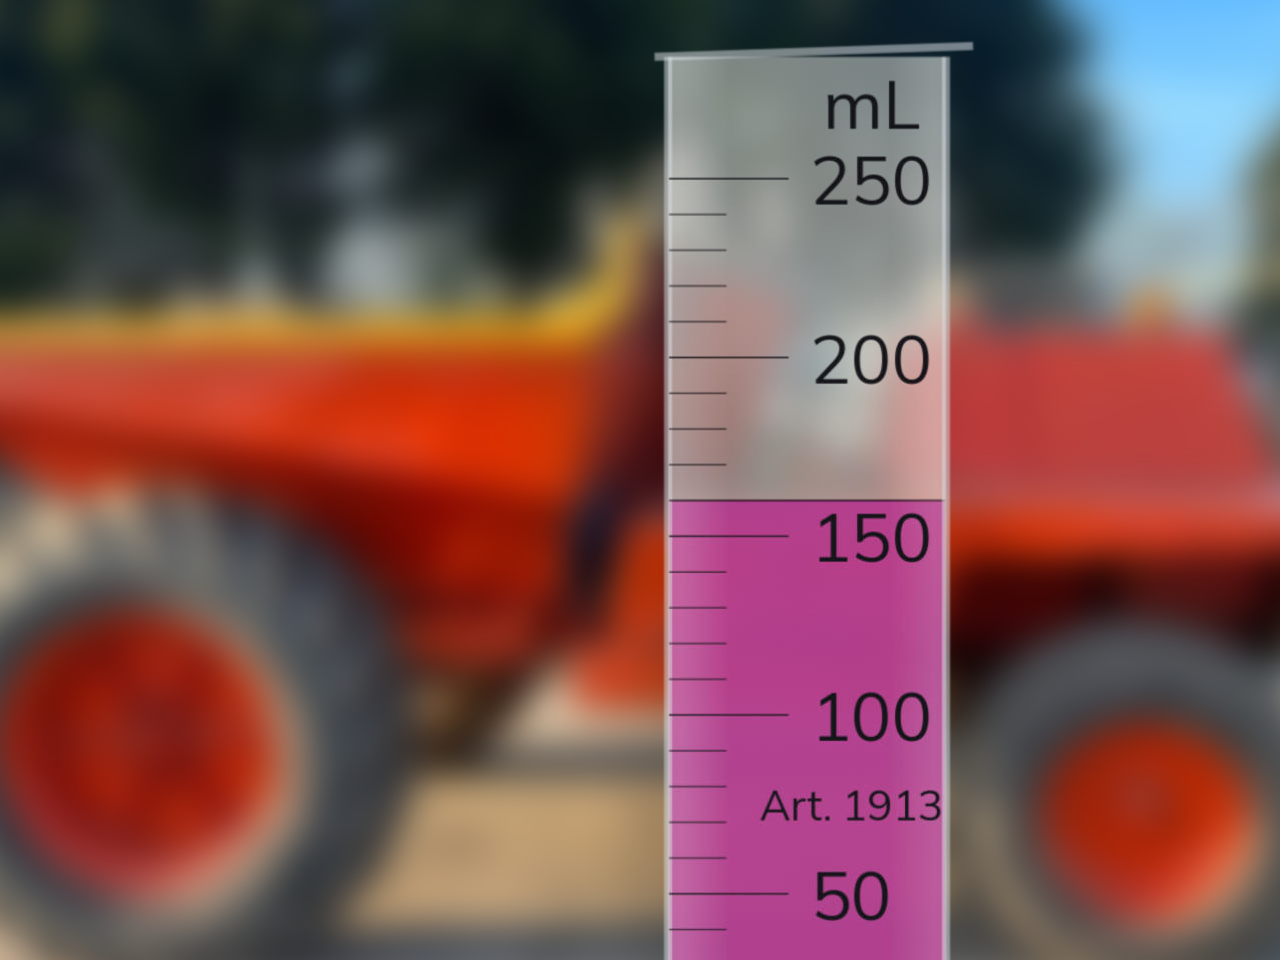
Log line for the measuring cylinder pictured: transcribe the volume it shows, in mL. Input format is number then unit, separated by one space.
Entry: 160 mL
